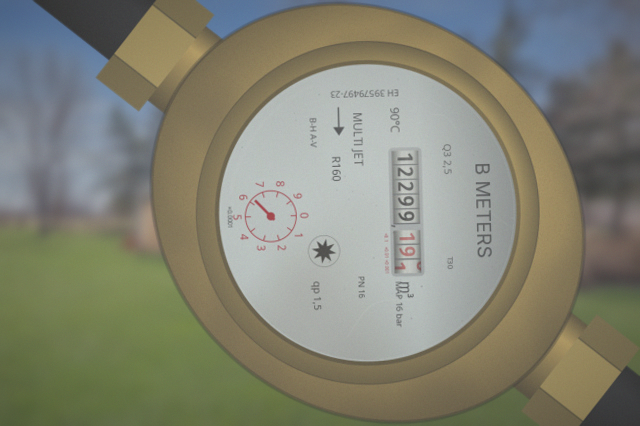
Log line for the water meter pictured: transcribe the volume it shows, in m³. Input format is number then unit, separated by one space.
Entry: 12299.1906 m³
